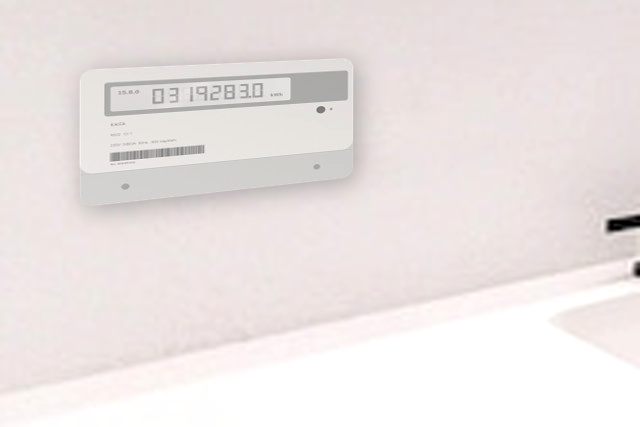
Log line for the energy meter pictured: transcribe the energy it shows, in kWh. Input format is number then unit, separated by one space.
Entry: 319283.0 kWh
